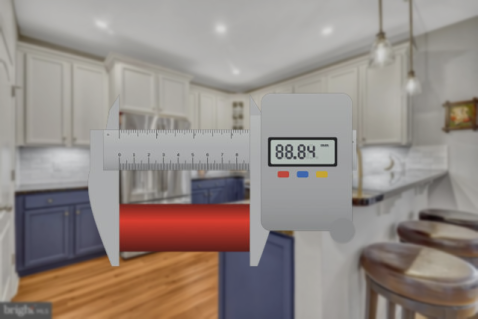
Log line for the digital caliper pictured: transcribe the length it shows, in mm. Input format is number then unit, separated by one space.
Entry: 88.84 mm
